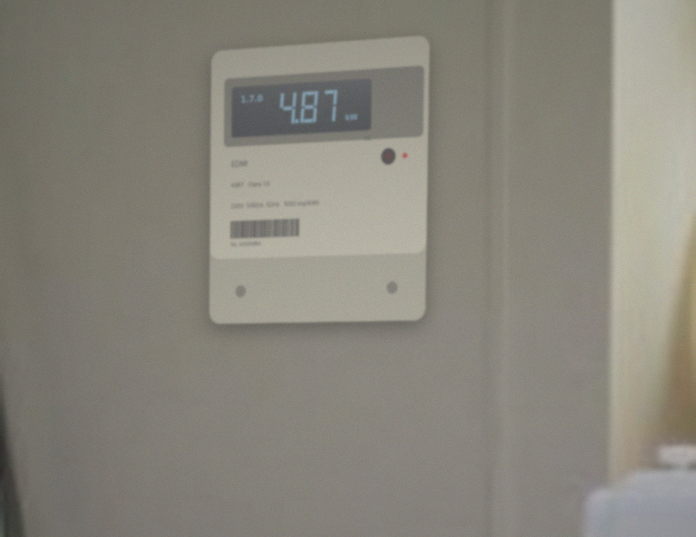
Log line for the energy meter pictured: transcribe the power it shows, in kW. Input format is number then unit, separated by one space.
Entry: 4.87 kW
